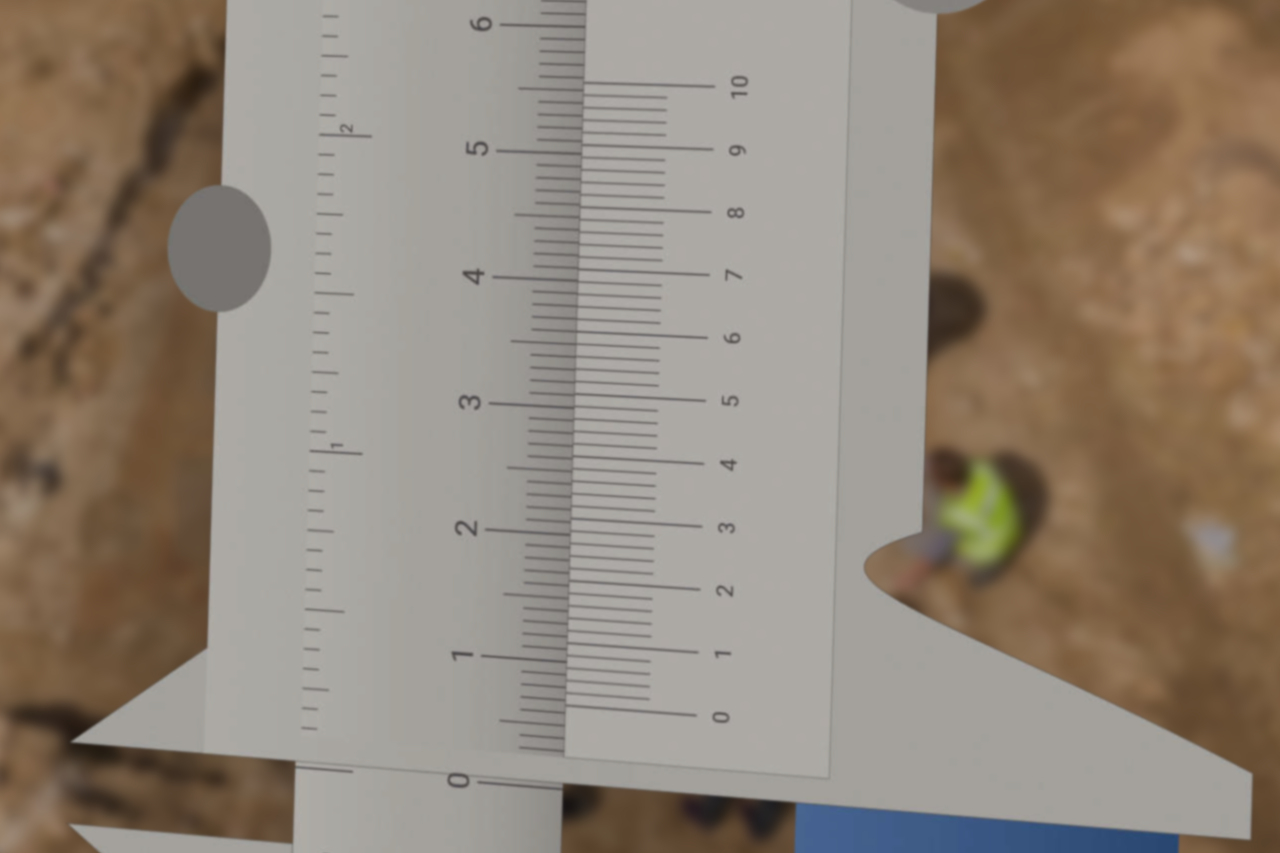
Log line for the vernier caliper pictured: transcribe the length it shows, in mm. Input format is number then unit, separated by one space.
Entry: 6.6 mm
